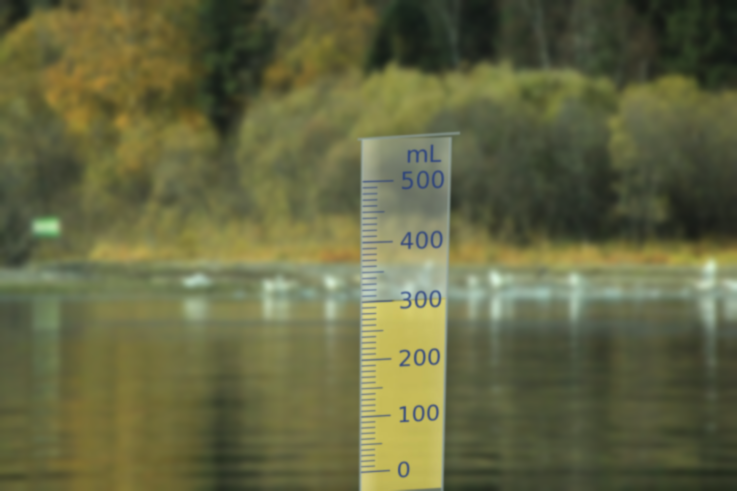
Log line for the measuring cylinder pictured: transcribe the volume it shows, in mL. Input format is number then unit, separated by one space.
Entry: 300 mL
